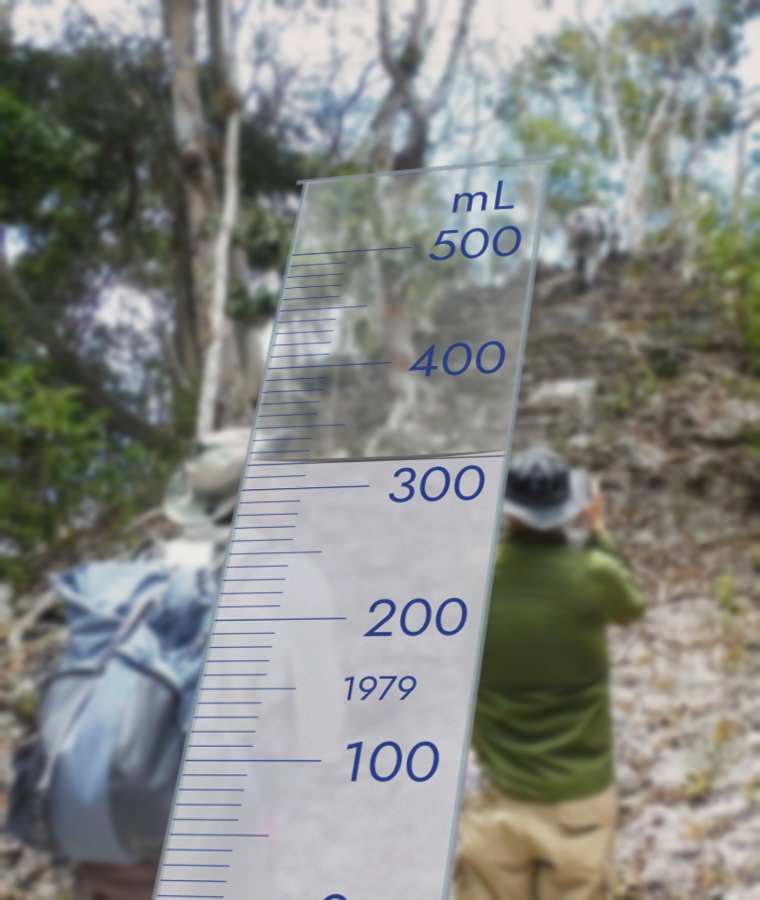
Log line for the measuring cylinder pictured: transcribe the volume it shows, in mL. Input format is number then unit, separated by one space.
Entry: 320 mL
